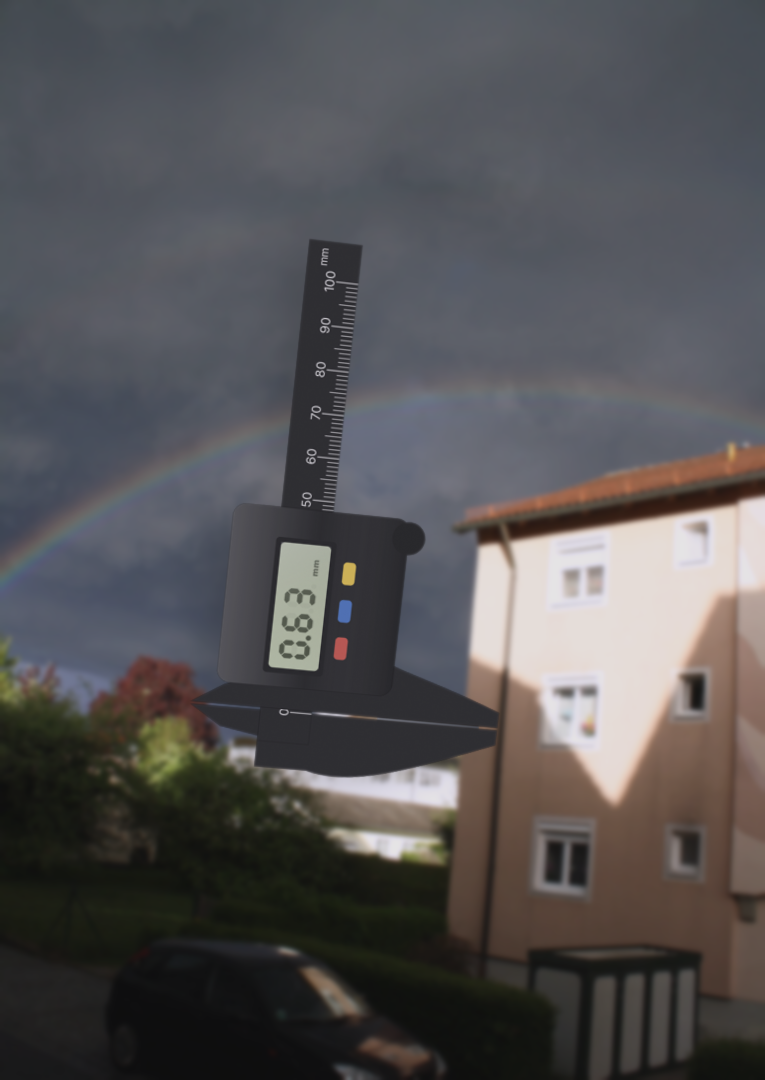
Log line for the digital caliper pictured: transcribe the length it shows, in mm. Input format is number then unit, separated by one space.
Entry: 0.63 mm
